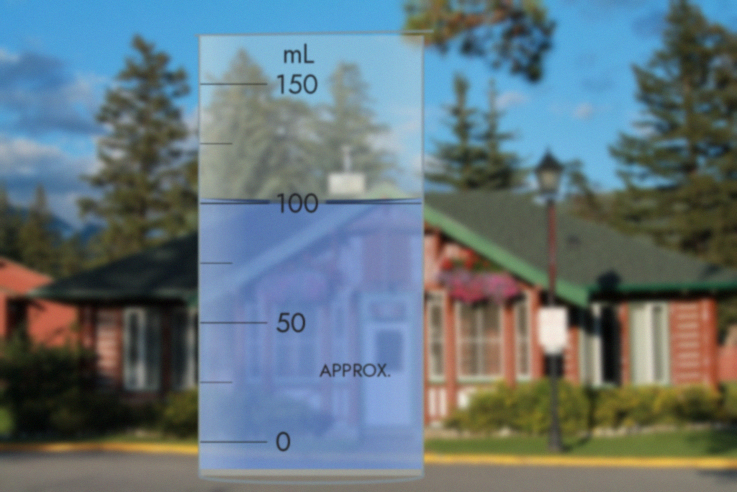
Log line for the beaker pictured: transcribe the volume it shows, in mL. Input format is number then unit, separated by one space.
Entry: 100 mL
